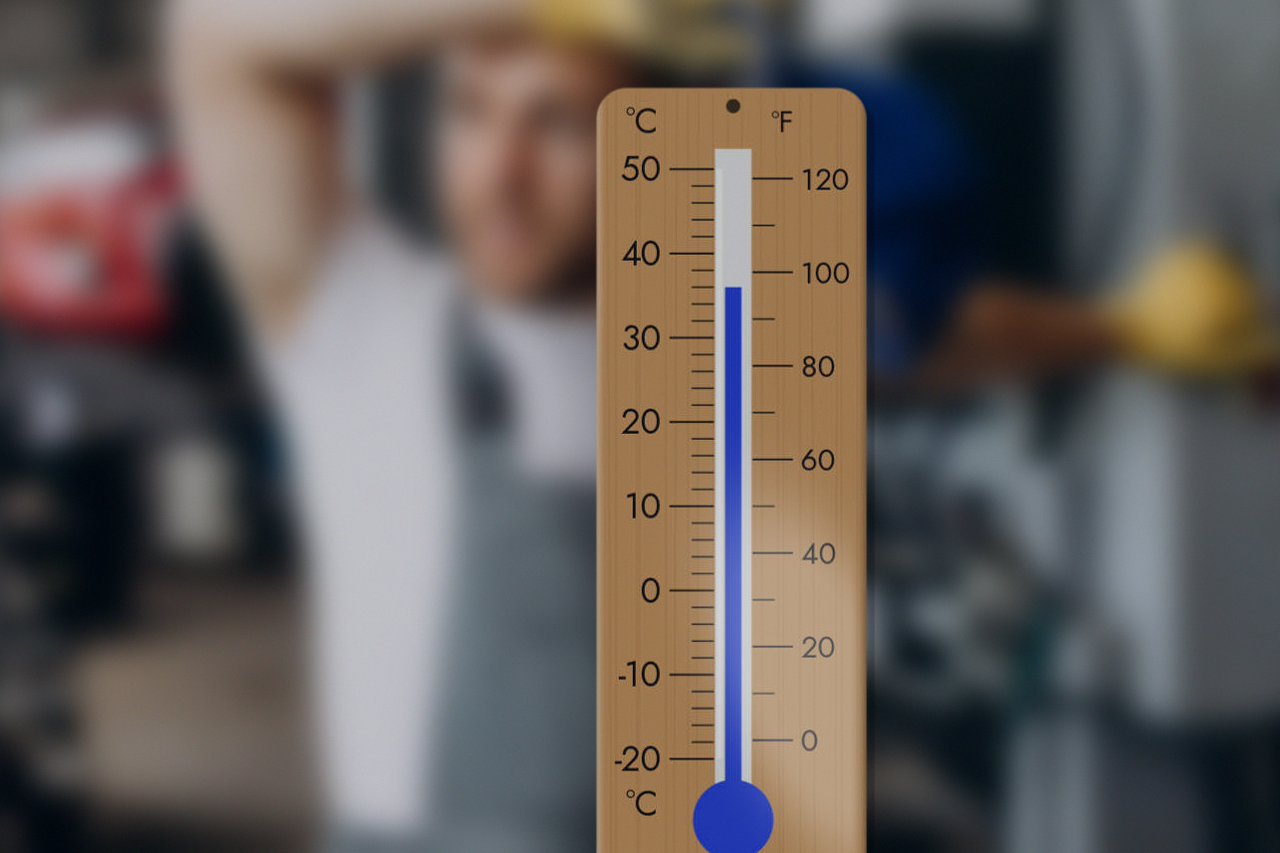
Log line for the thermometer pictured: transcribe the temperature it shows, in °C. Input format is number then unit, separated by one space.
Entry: 36 °C
